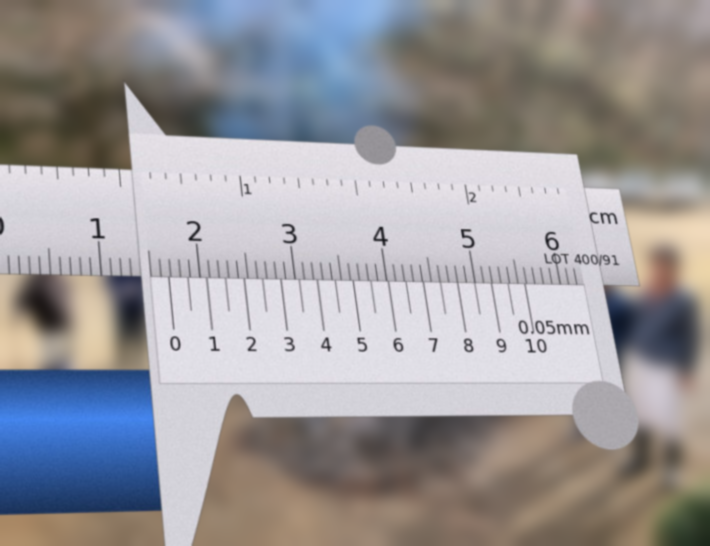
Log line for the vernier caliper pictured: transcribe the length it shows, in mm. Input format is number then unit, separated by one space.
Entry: 16.8 mm
